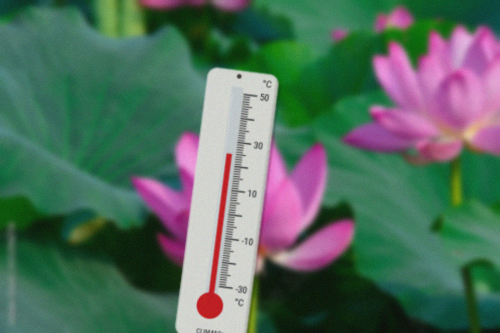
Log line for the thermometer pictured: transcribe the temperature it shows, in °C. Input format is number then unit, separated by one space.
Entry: 25 °C
